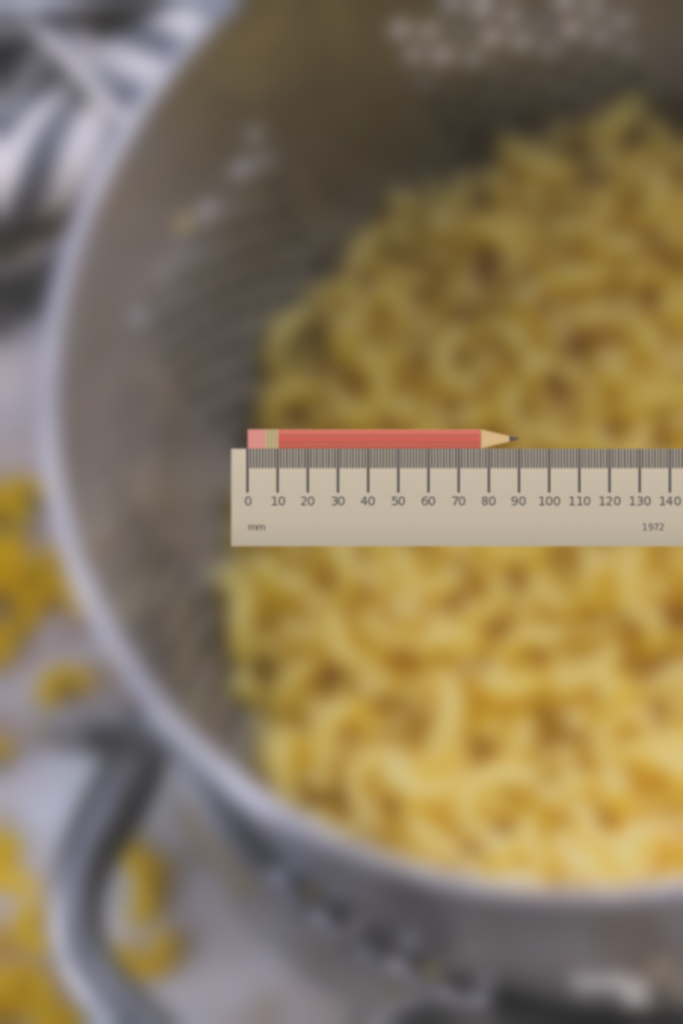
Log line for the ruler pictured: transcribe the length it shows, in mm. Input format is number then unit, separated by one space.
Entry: 90 mm
